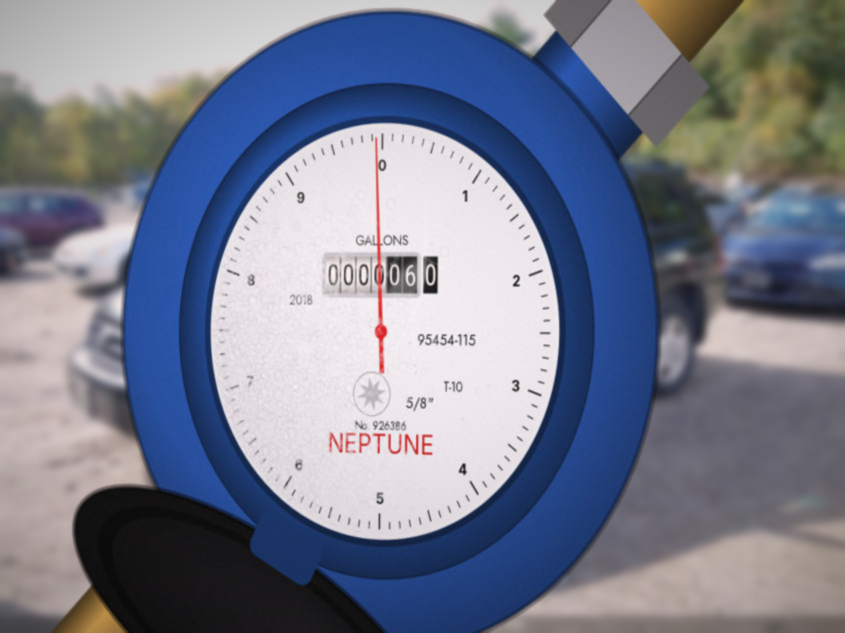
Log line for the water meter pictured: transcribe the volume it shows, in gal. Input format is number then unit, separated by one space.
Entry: 59.9 gal
